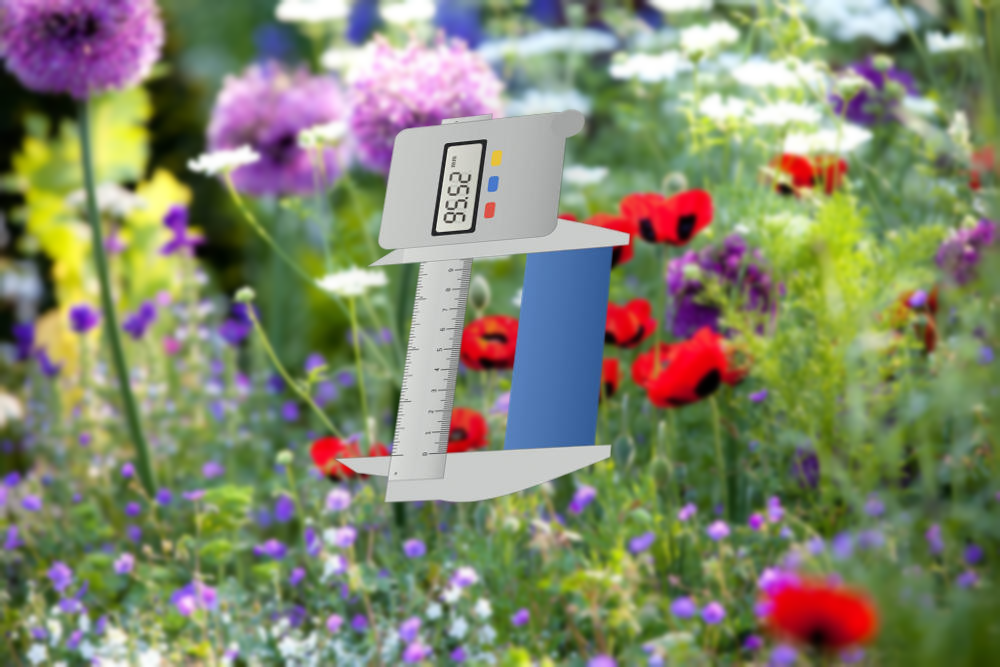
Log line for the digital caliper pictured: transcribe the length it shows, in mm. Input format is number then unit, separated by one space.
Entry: 95.52 mm
